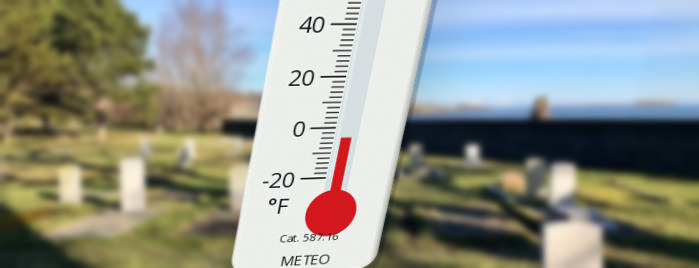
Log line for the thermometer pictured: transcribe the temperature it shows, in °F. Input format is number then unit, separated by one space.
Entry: -4 °F
